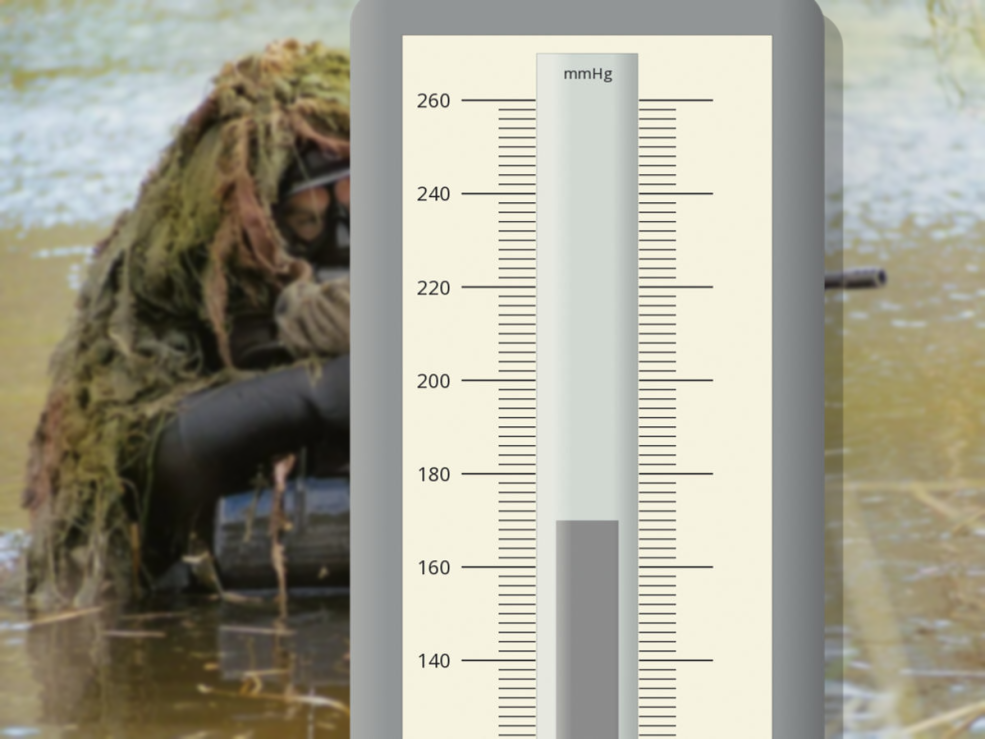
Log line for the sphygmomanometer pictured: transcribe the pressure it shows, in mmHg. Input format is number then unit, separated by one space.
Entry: 170 mmHg
